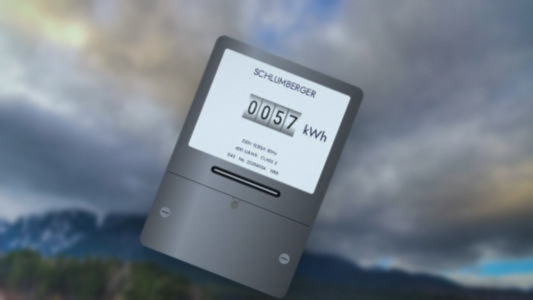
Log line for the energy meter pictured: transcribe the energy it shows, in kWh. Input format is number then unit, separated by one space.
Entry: 57 kWh
